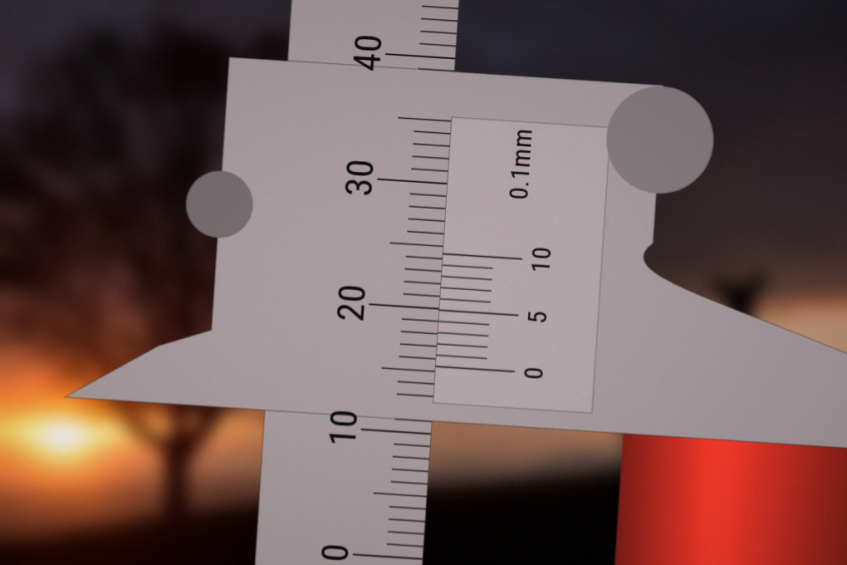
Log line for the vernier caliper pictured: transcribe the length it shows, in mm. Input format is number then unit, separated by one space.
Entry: 15.4 mm
